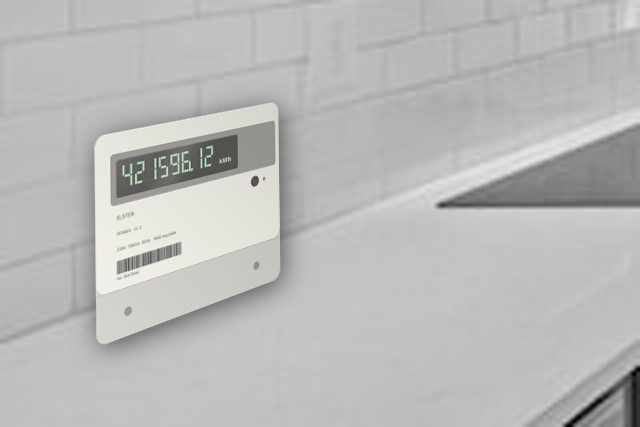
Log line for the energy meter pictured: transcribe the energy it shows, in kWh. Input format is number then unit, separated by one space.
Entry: 421596.12 kWh
